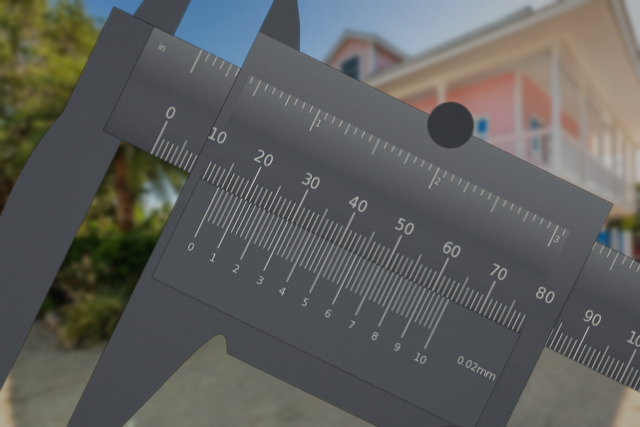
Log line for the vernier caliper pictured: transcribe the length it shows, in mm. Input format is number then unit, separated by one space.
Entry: 14.5 mm
